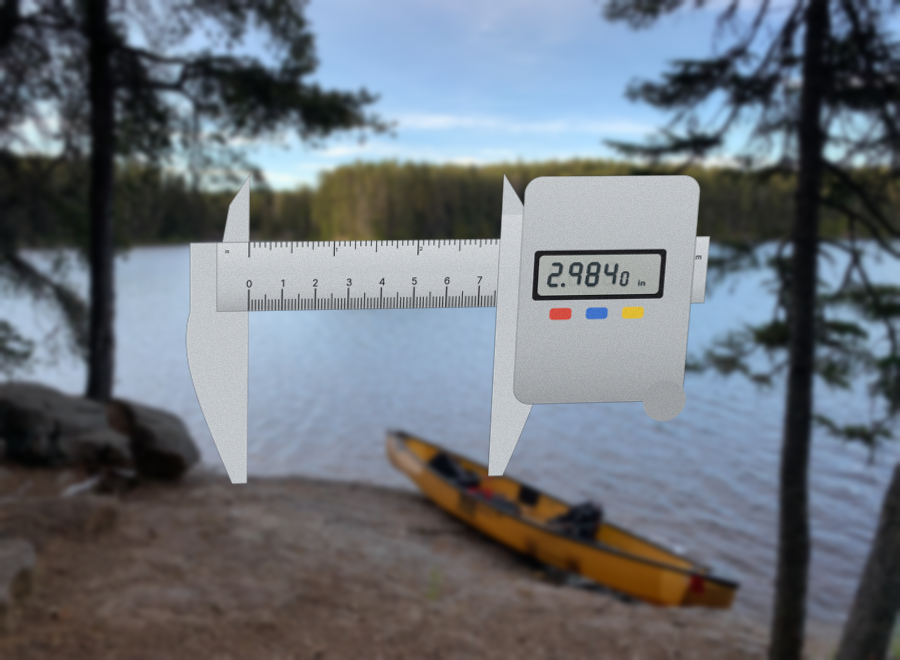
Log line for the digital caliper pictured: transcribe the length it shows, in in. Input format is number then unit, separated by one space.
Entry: 2.9840 in
